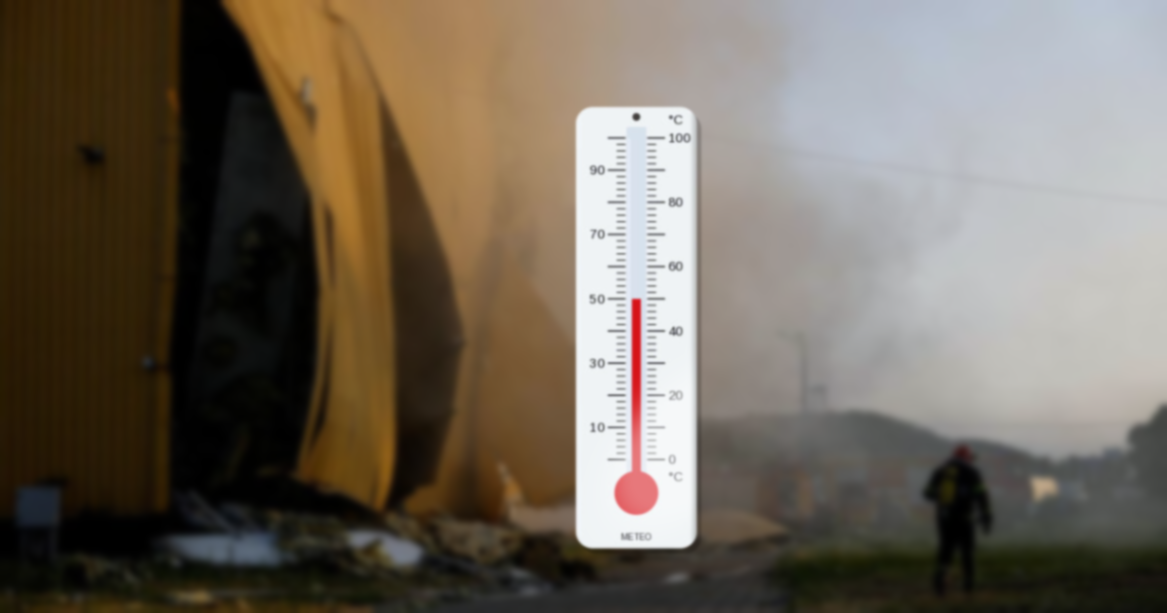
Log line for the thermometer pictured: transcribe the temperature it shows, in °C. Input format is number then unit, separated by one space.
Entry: 50 °C
